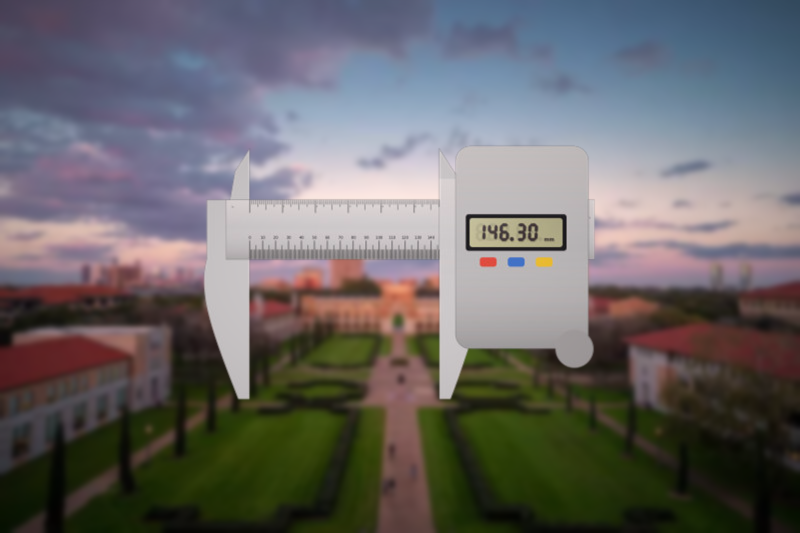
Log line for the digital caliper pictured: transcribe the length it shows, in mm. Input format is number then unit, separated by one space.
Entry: 146.30 mm
